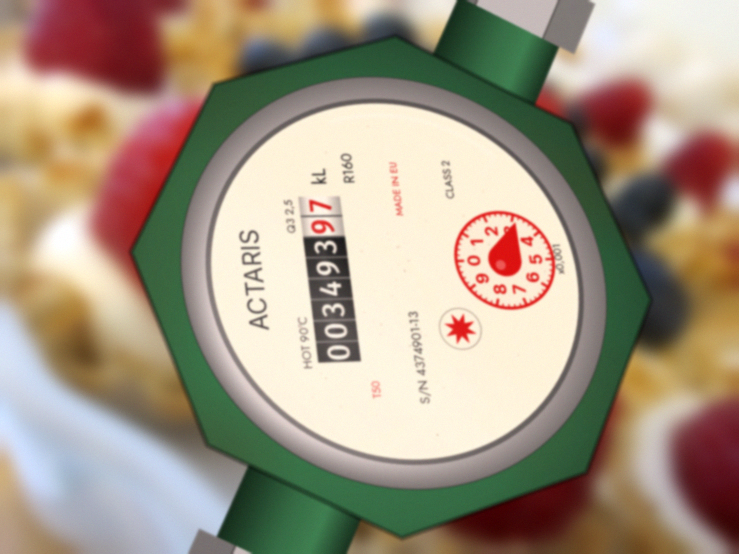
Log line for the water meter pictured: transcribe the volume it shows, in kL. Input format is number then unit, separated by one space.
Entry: 3493.973 kL
